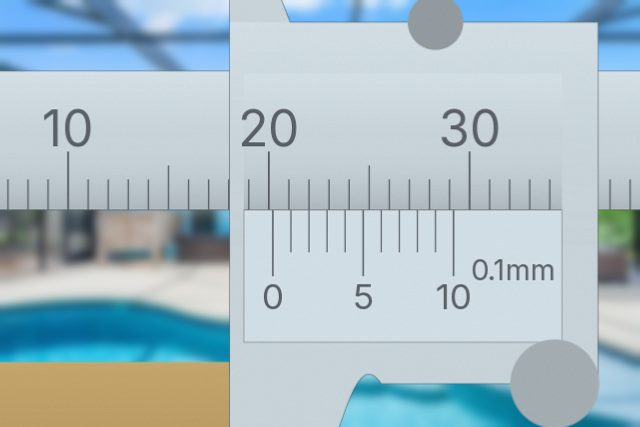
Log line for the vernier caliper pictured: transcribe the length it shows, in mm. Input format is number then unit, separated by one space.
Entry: 20.2 mm
